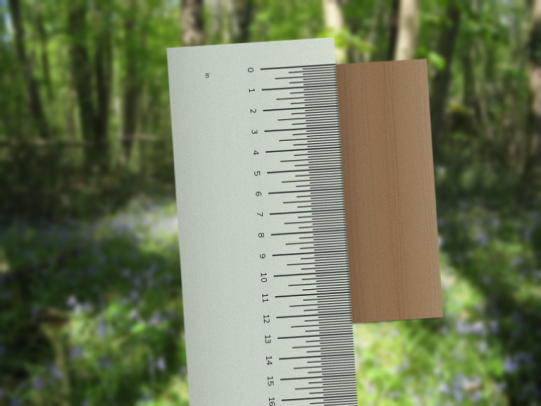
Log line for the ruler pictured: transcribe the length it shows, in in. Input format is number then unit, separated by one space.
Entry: 12.5 in
